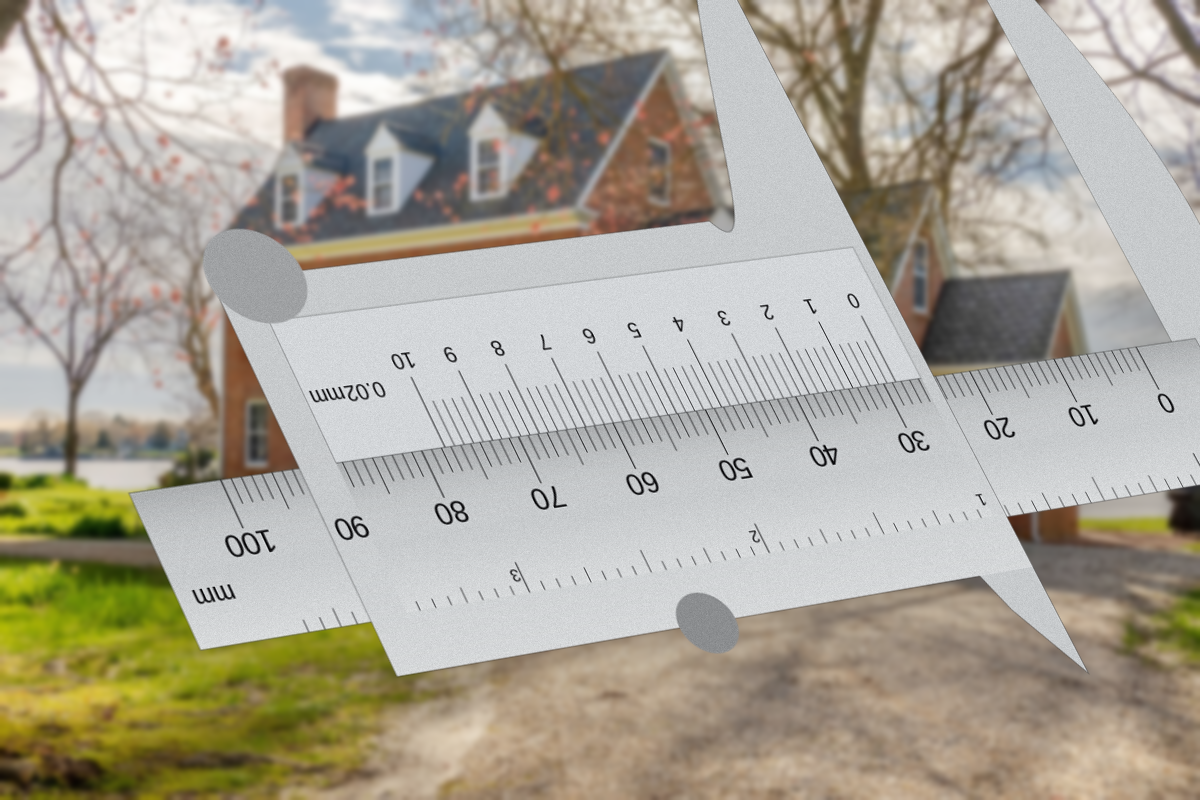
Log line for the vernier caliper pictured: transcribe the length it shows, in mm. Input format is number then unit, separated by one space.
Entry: 28.6 mm
